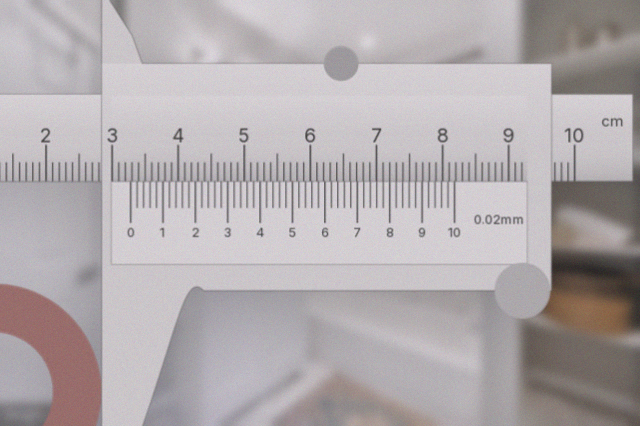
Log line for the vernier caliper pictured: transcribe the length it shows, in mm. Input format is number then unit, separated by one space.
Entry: 32.8 mm
